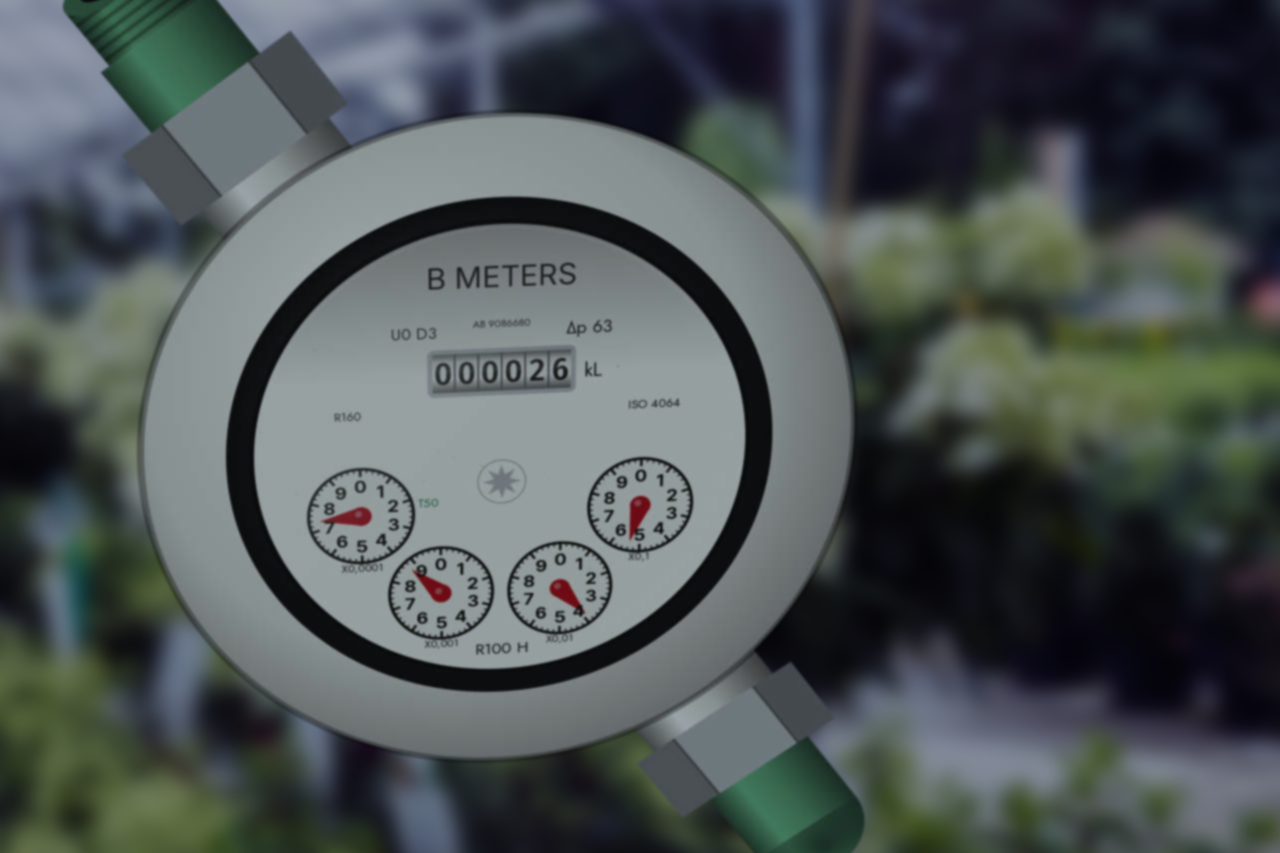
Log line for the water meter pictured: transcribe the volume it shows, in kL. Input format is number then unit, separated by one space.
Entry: 26.5387 kL
